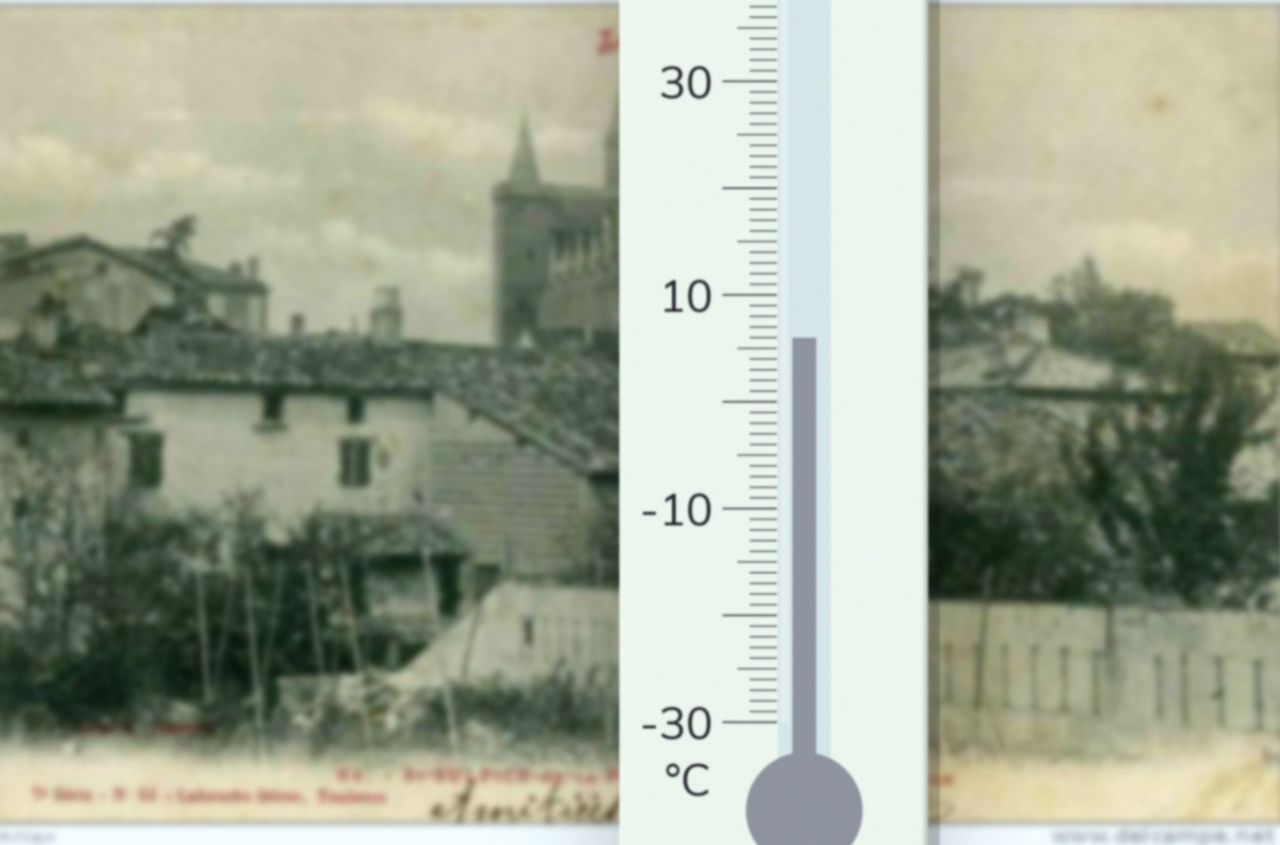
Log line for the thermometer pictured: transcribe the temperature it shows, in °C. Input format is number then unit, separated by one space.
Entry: 6 °C
